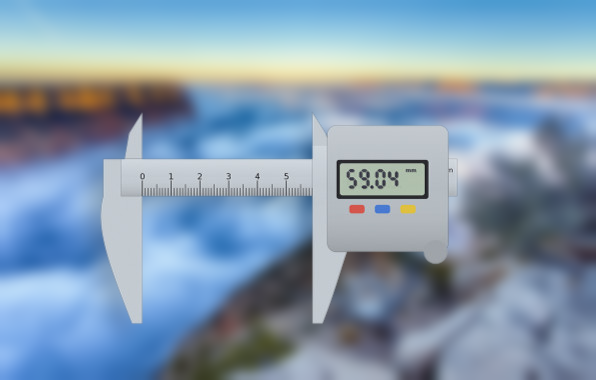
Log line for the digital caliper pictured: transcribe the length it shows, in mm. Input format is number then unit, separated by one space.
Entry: 59.04 mm
